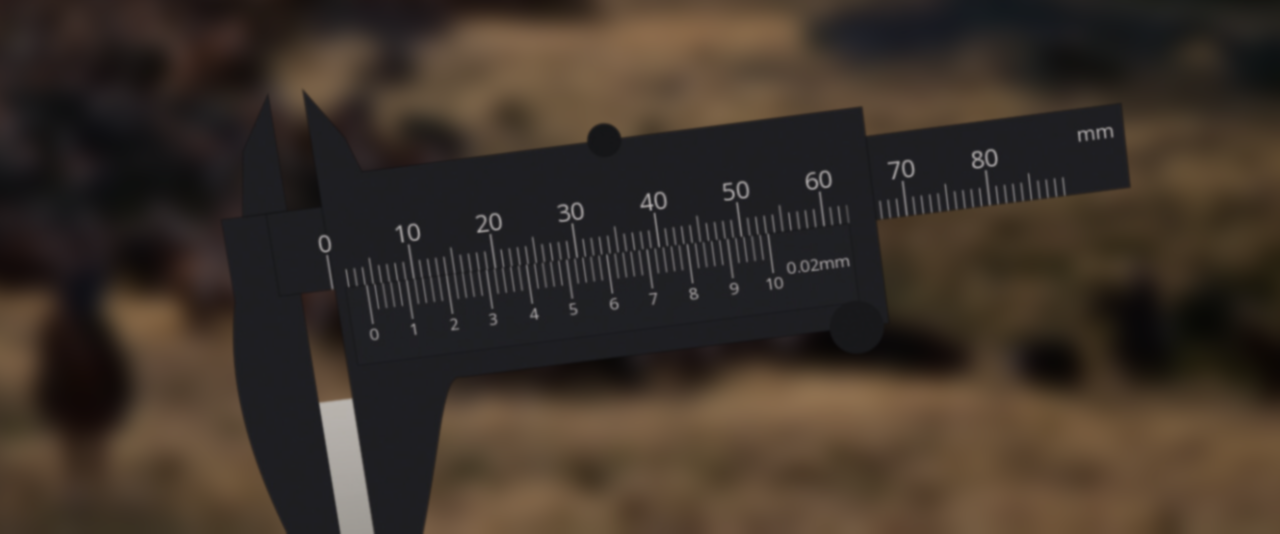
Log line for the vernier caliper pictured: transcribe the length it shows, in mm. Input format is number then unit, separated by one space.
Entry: 4.2 mm
